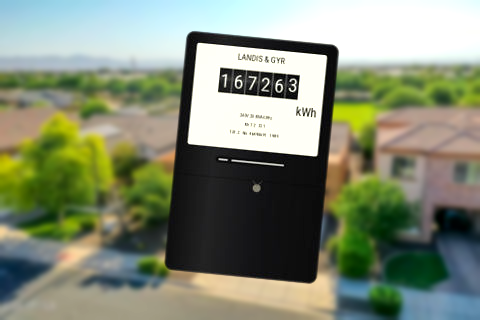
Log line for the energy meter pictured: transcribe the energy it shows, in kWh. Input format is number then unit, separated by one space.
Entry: 167263 kWh
